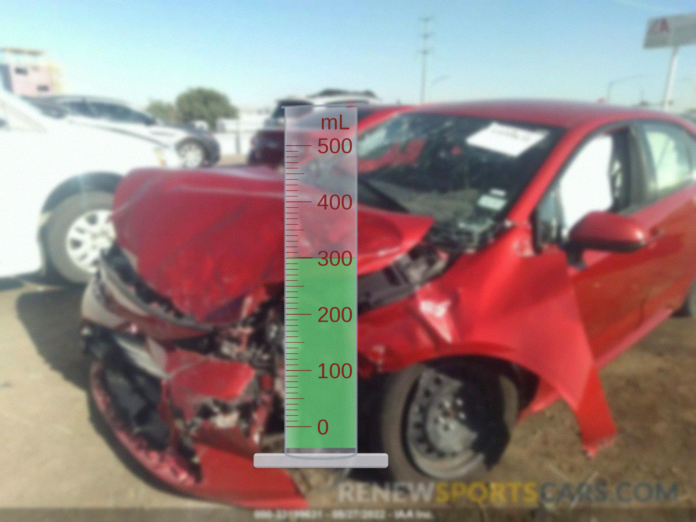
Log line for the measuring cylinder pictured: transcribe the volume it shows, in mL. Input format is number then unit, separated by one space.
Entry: 300 mL
